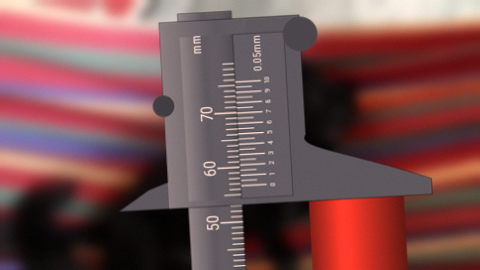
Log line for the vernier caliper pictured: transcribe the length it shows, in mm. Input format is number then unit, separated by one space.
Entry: 56.6 mm
